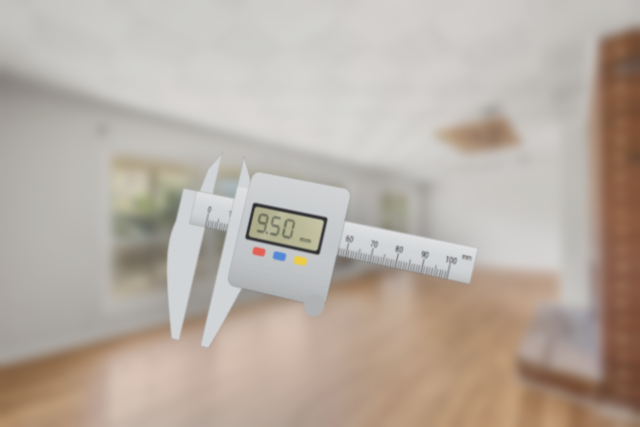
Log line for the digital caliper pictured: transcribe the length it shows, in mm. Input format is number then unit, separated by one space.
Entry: 9.50 mm
